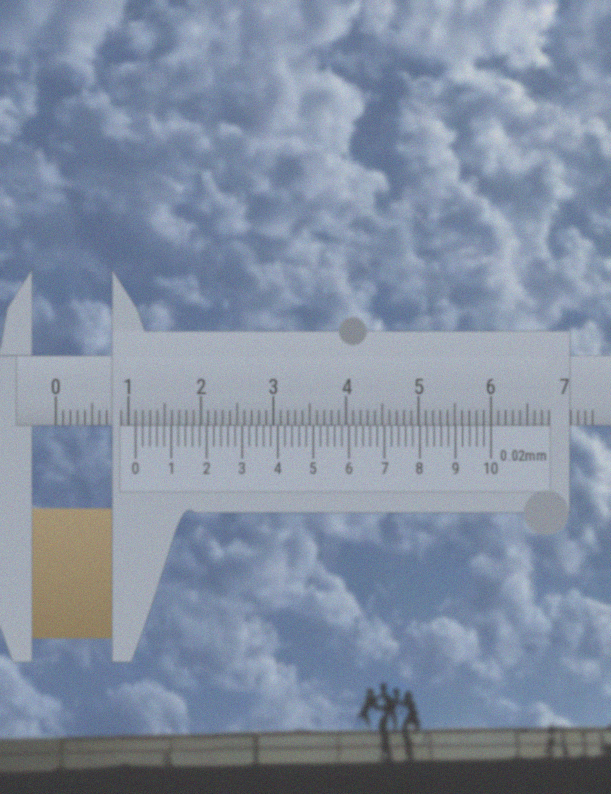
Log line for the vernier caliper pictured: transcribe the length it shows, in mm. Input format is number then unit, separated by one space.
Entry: 11.0 mm
